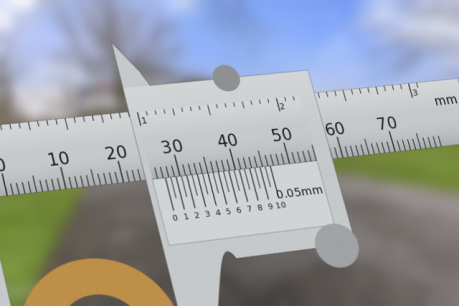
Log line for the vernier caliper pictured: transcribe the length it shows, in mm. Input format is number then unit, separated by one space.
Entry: 27.4 mm
